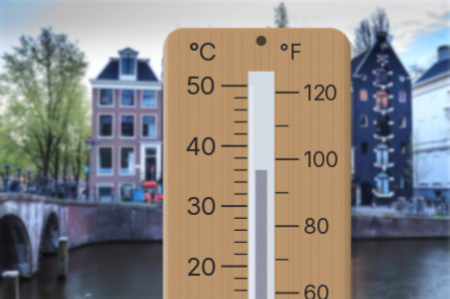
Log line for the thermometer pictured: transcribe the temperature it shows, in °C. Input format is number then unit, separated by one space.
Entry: 36 °C
